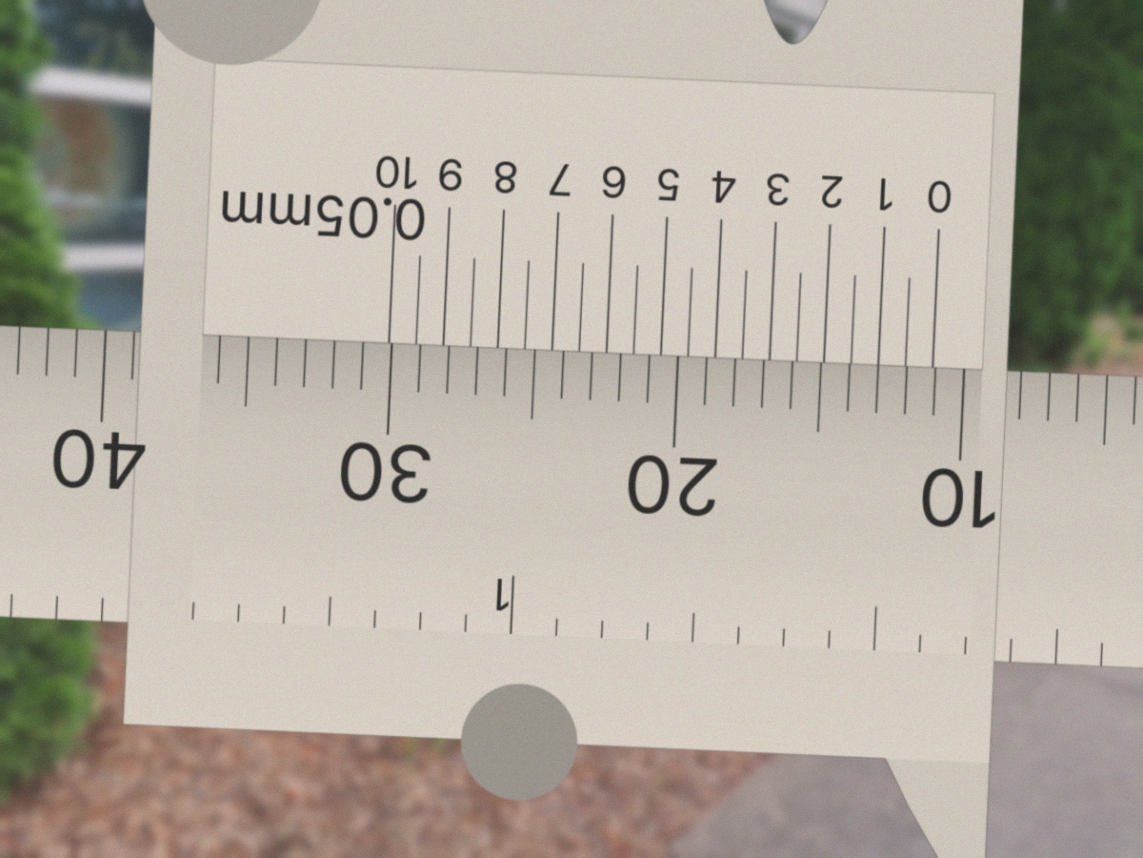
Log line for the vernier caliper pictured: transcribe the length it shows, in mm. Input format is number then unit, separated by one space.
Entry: 11.10 mm
